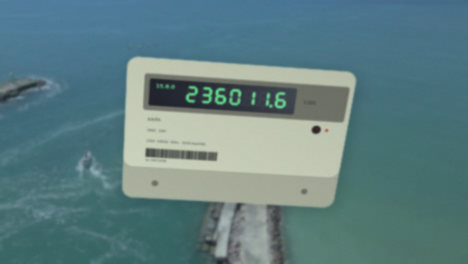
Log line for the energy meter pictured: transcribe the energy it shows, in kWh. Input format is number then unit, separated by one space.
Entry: 236011.6 kWh
